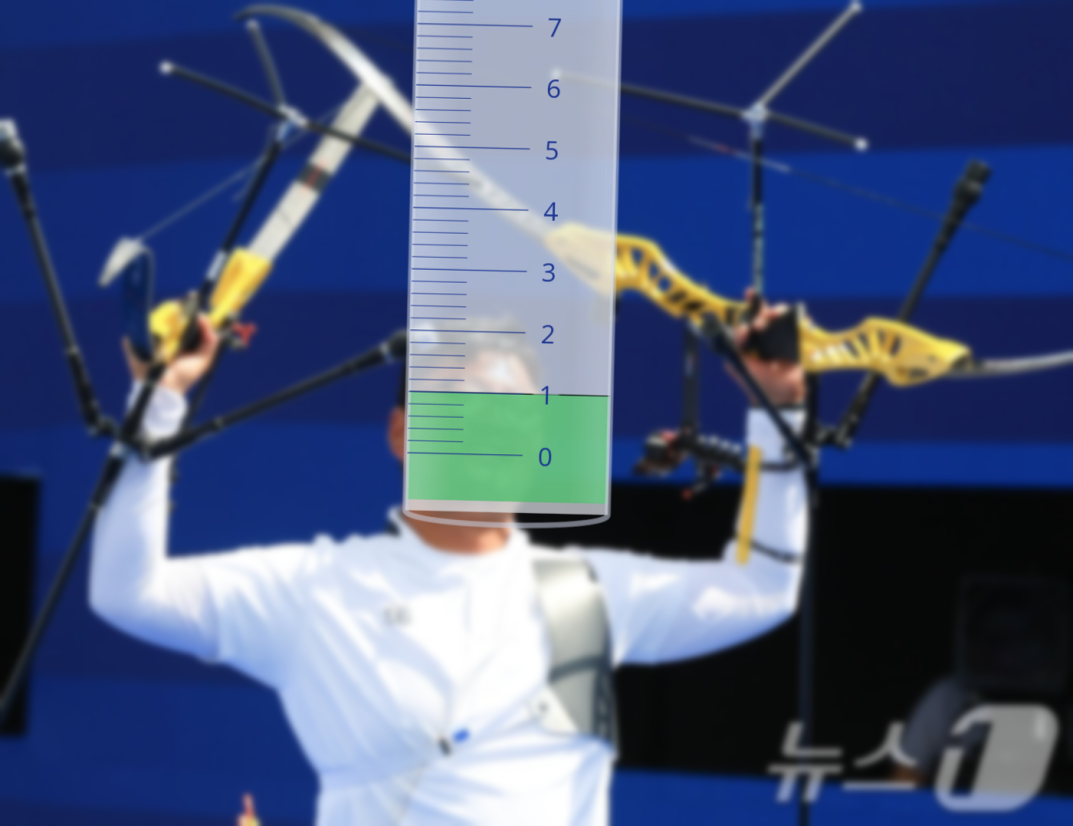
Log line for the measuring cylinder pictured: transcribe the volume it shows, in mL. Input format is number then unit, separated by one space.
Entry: 1 mL
